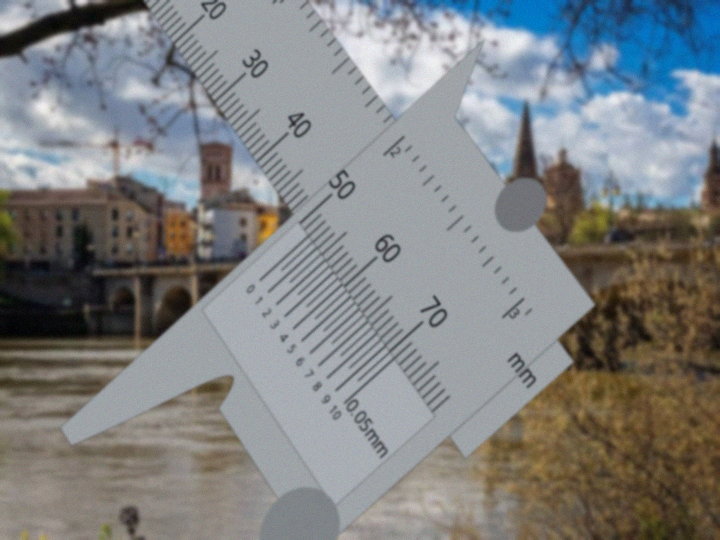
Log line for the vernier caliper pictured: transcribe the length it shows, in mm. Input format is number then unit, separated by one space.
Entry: 52.0 mm
